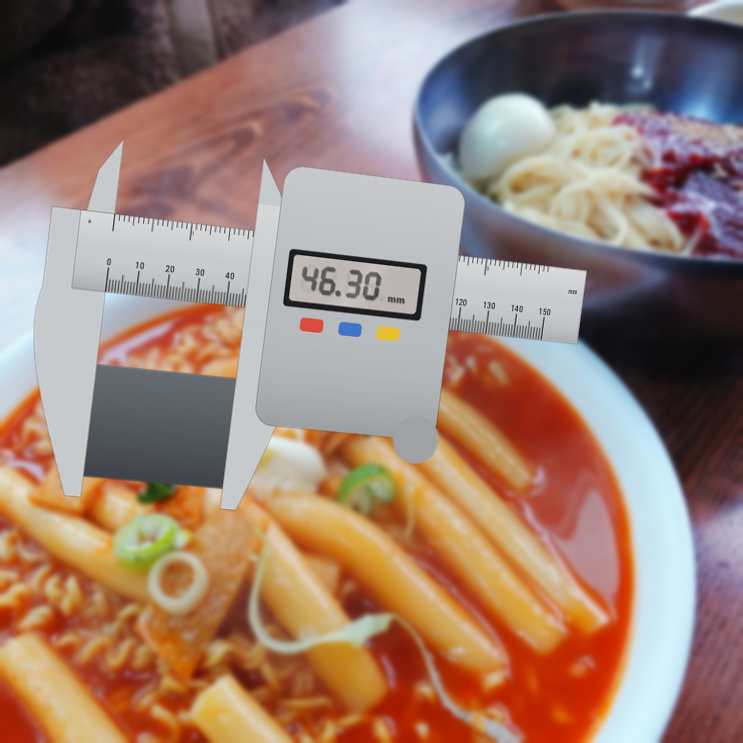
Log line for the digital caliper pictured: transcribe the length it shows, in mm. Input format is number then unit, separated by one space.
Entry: 46.30 mm
